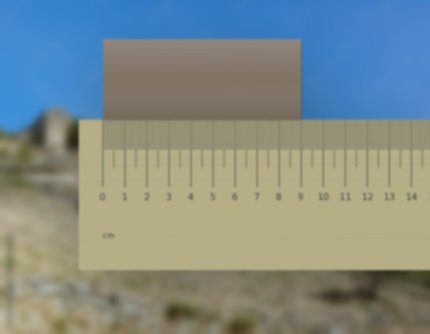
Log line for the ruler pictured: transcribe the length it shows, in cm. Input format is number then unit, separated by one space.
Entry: 9 cm
